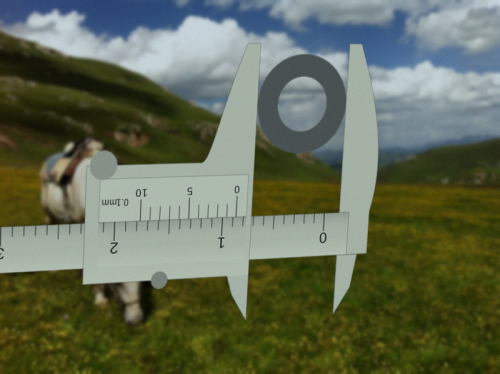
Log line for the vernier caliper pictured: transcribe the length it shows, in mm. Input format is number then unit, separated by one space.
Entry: 8.7 mm
